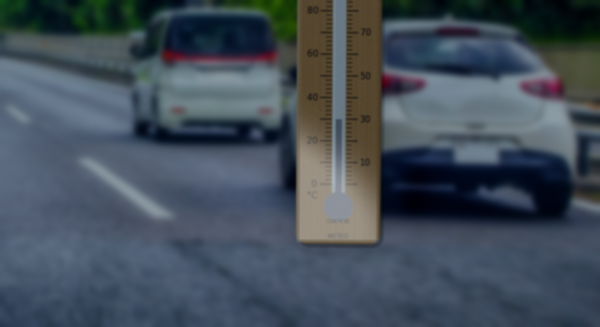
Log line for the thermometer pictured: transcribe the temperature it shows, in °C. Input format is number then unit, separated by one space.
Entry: 30 °C
